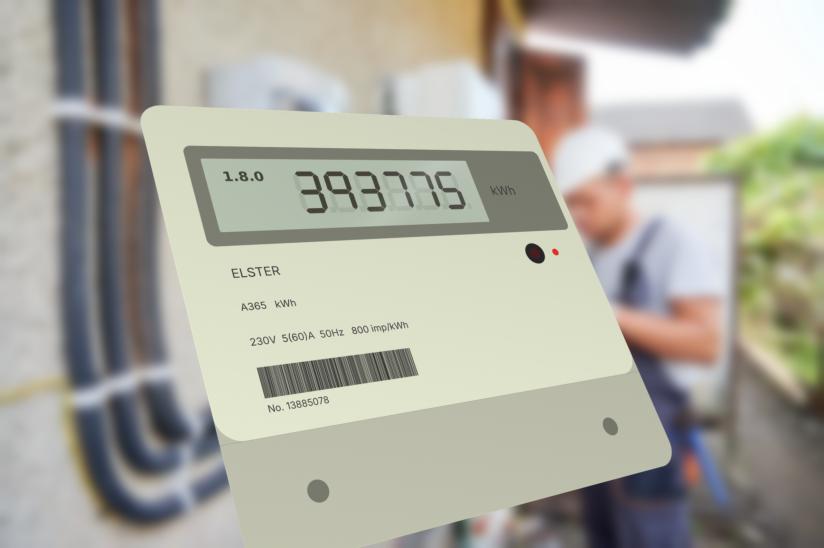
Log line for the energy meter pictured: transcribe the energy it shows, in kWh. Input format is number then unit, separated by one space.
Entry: 393775 kWh
